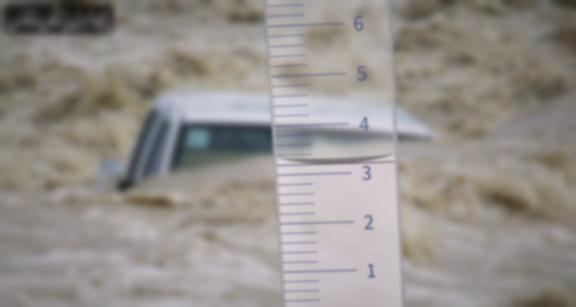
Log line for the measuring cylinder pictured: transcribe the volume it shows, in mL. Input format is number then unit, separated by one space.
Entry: 3.2 mL
